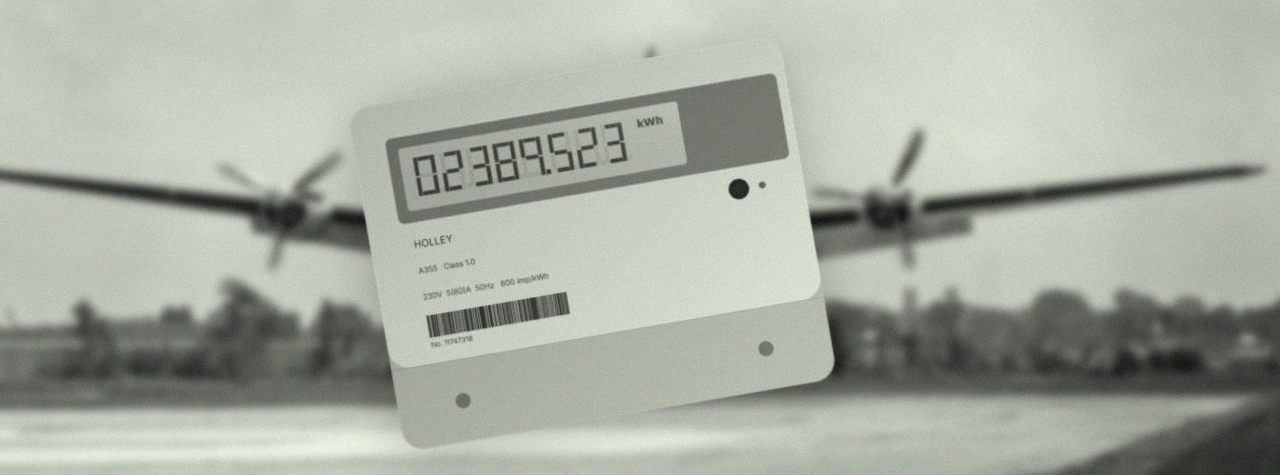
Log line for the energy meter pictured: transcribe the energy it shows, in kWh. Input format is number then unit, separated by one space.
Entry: 2389.523 kWh
